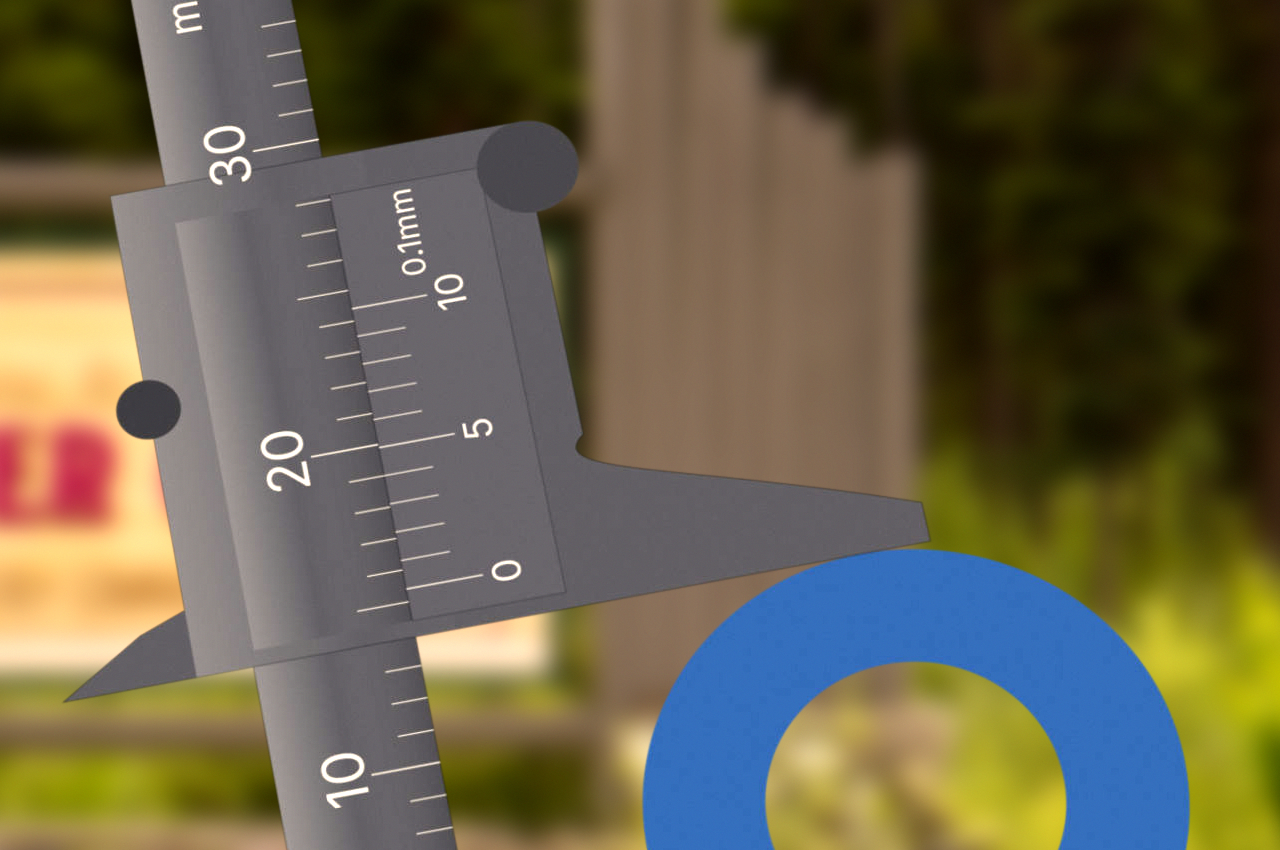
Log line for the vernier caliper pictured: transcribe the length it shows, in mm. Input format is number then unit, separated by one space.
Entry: 15.4 mm
